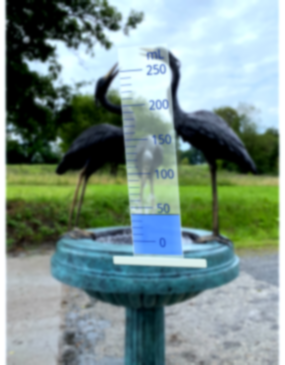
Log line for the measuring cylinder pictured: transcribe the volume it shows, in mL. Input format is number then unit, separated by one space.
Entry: 40 mL
